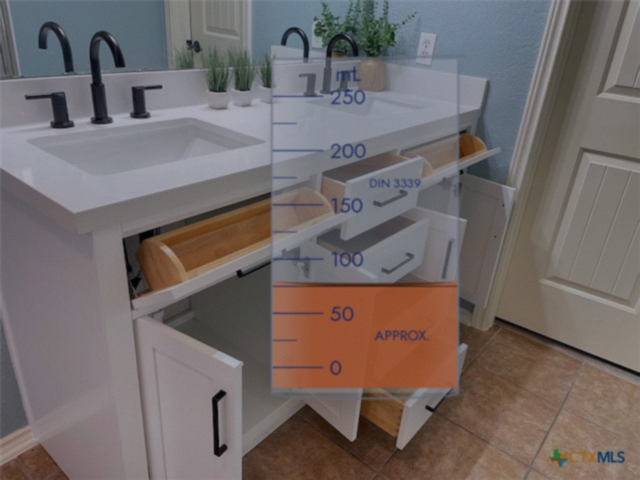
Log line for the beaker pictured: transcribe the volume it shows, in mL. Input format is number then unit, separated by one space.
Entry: 75 mL
